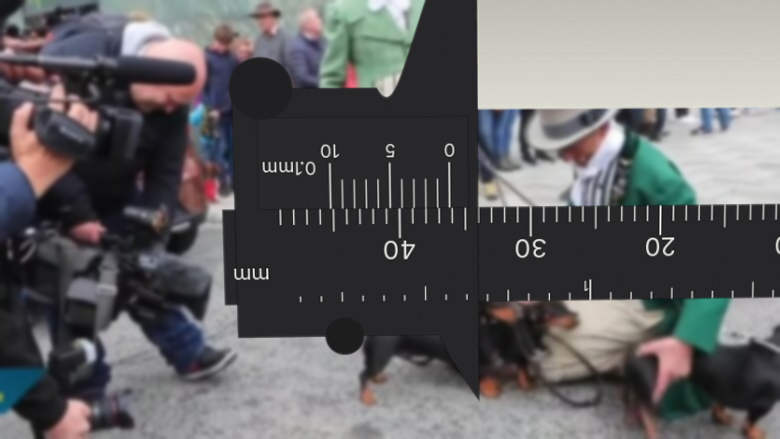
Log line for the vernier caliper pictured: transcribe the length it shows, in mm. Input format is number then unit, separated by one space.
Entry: 36.2 mm
